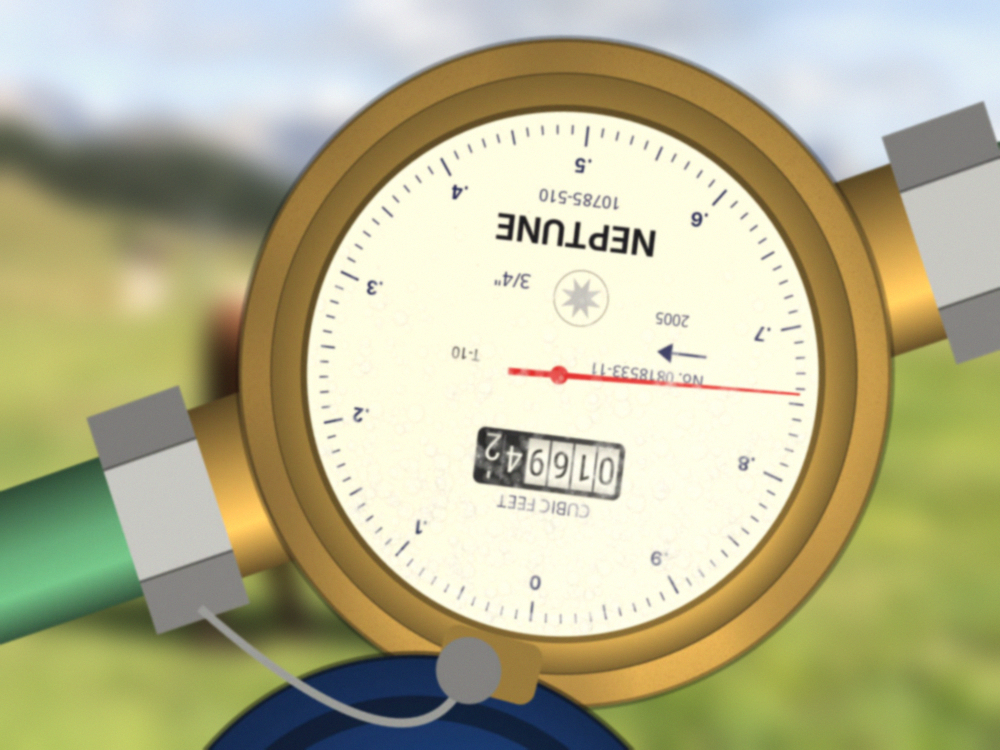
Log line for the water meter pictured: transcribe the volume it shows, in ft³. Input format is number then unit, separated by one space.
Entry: 16941.74 ft³
